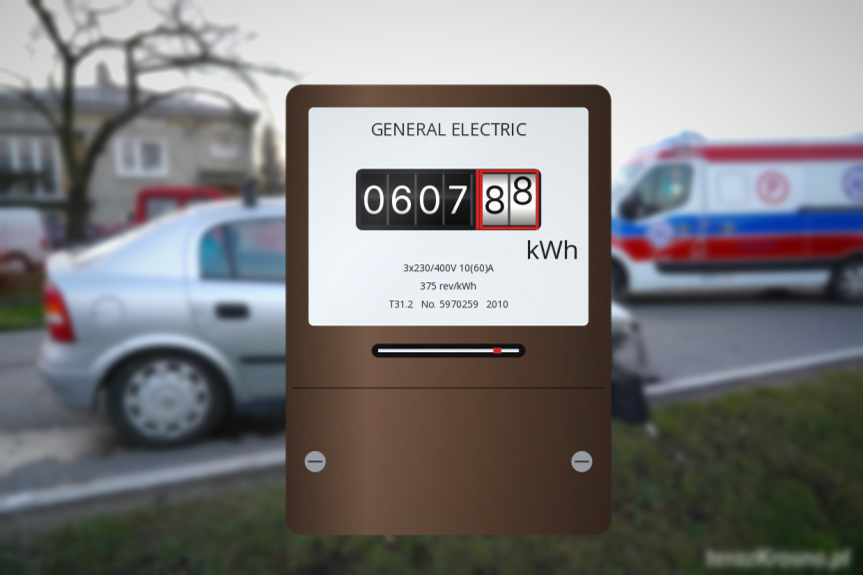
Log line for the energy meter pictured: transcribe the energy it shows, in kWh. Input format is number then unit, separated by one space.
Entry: 607.88 kWh
